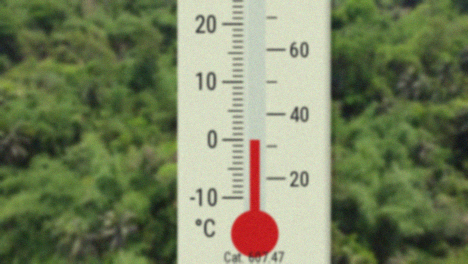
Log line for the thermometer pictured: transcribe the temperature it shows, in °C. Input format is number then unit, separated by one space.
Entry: 0 °C
